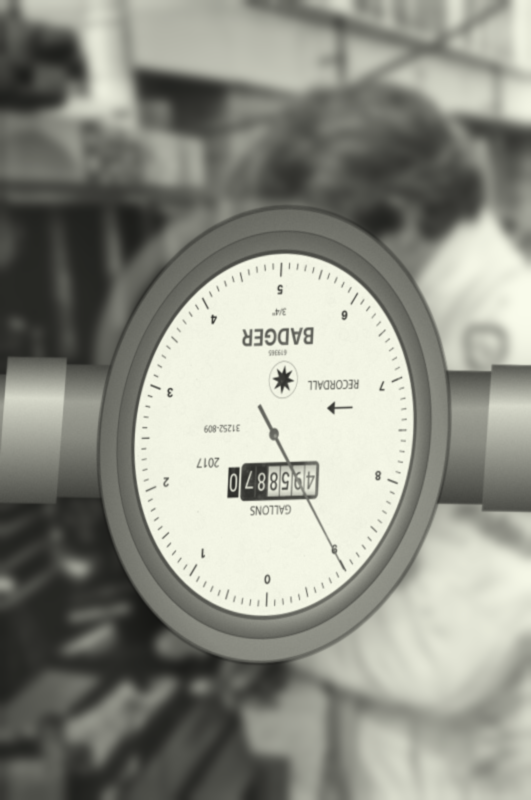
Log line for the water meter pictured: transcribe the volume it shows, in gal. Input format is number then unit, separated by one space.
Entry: 4958869.0 gal
